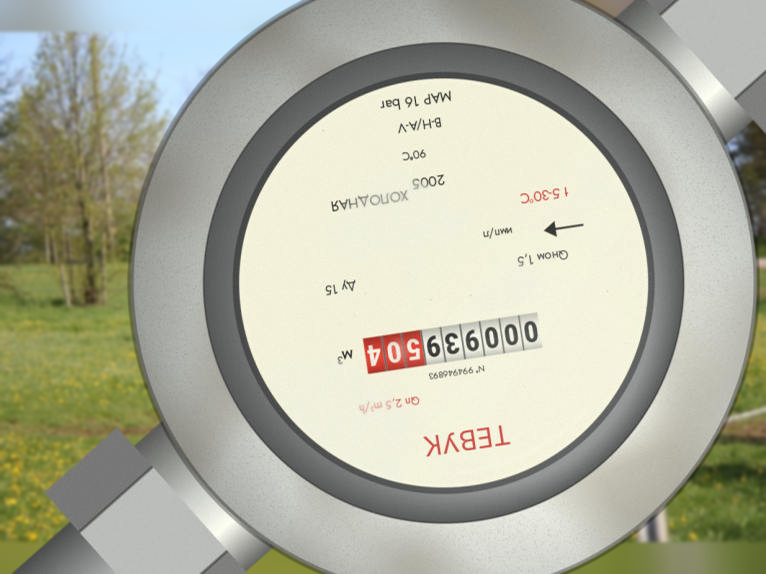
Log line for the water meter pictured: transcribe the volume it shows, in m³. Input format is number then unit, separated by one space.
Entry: 939.504 m³
